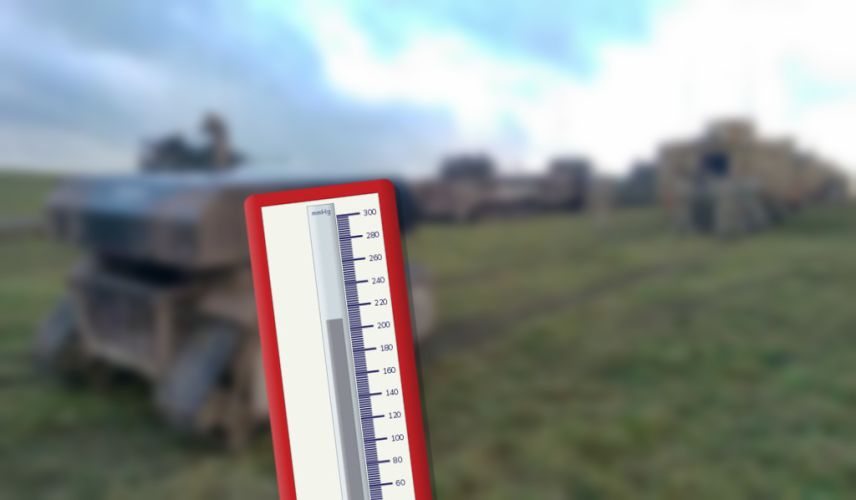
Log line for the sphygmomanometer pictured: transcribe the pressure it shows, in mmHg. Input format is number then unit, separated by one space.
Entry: 210 mmHg
